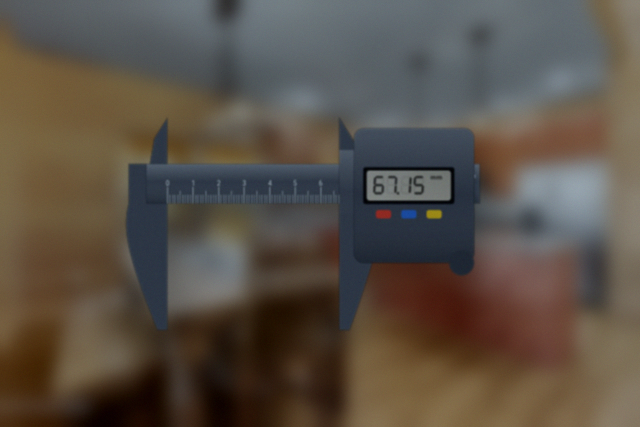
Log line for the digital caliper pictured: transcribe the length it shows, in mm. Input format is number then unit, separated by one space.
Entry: 67.15 mm
